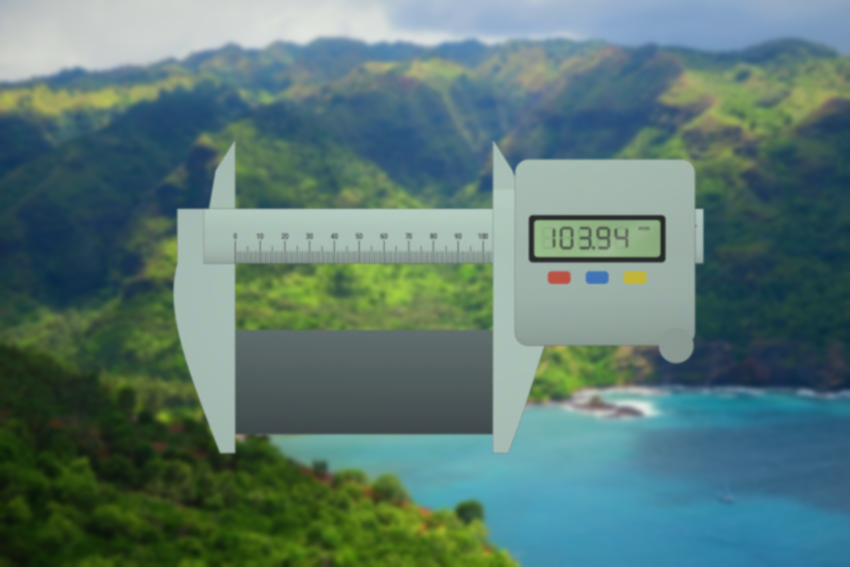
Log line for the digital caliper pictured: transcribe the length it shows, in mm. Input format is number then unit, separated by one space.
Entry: 103.94 mm
